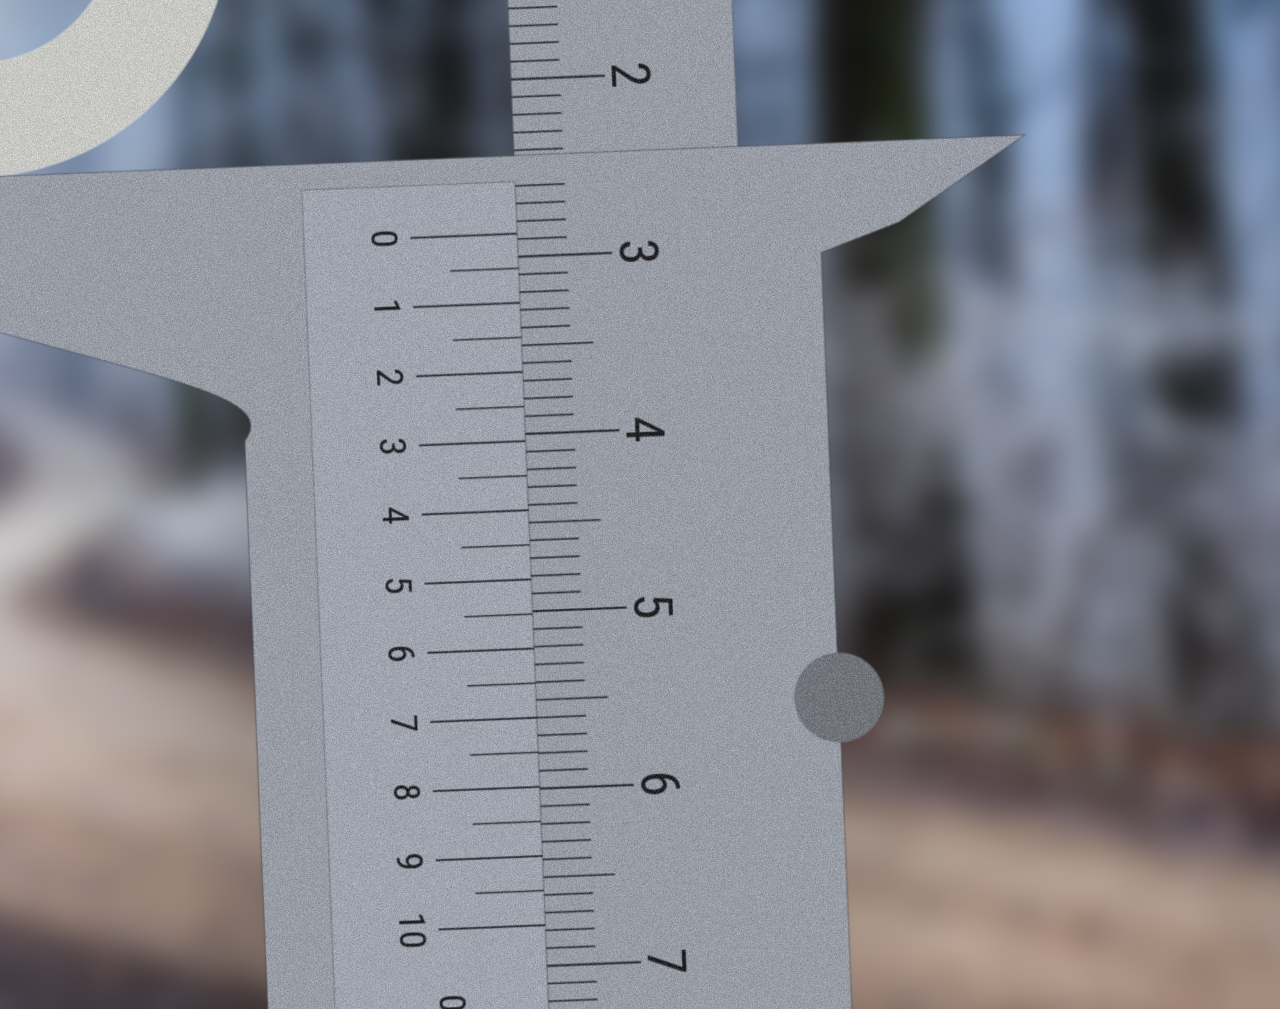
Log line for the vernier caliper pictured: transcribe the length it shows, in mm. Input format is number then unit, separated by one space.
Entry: 28.7 mm
